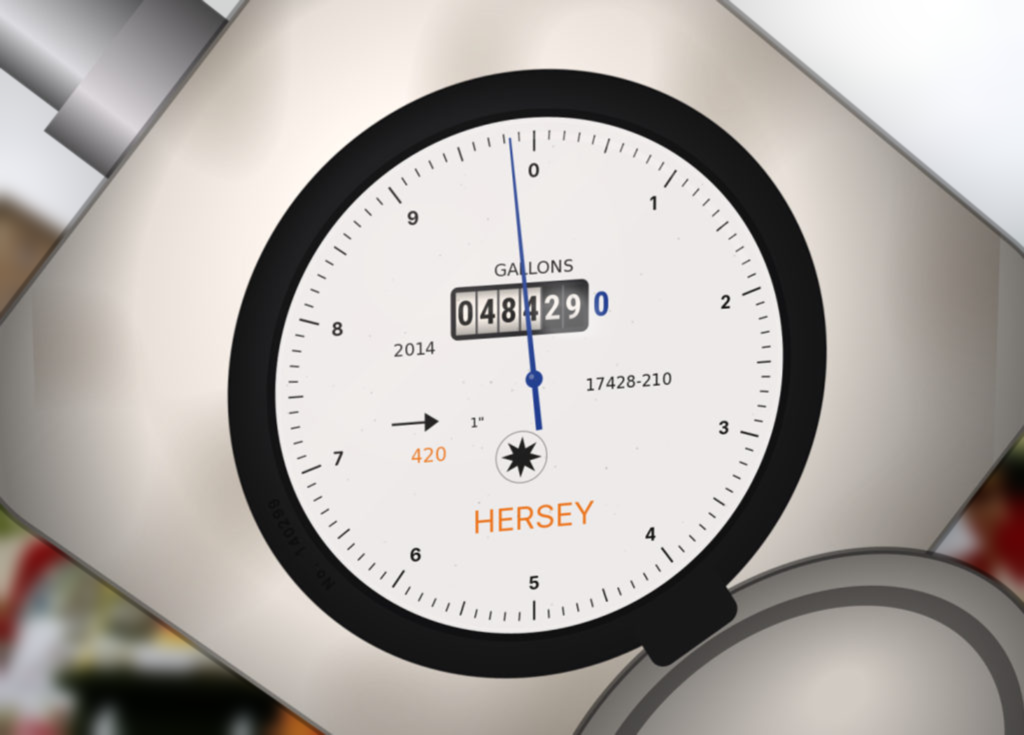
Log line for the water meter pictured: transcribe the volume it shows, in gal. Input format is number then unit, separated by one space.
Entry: 484289.8 gal
